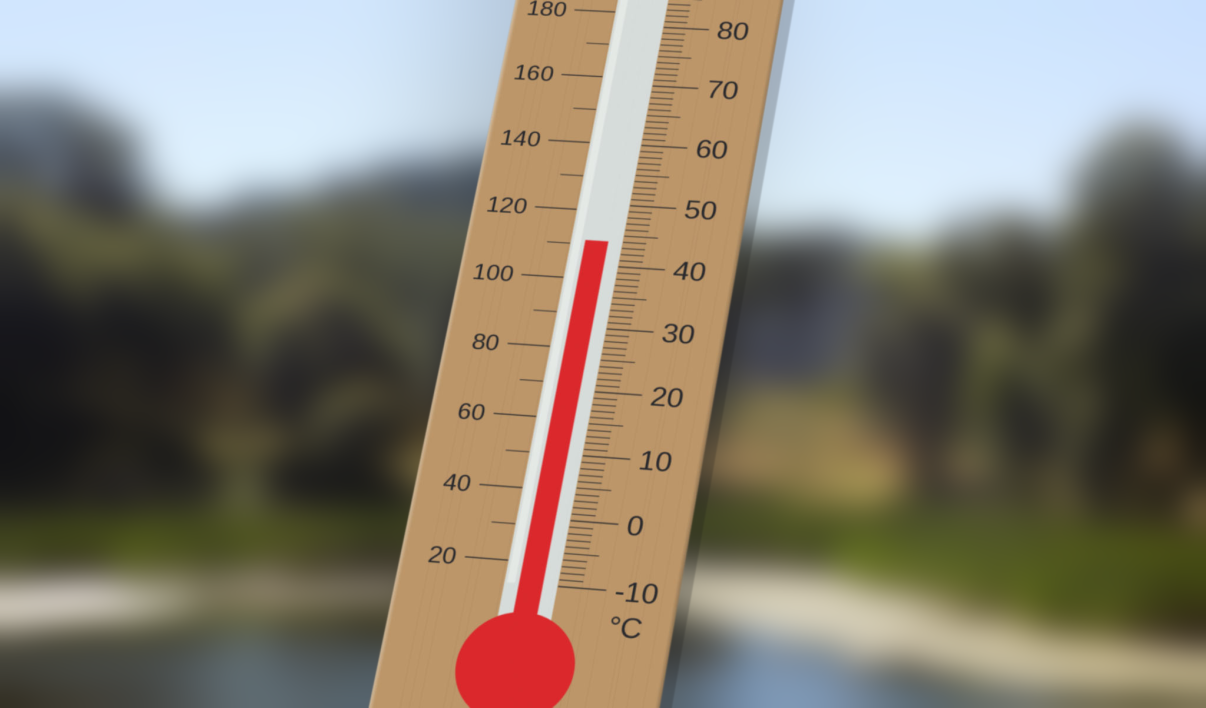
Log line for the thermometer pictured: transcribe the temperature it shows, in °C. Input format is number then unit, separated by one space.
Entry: 44 °C
